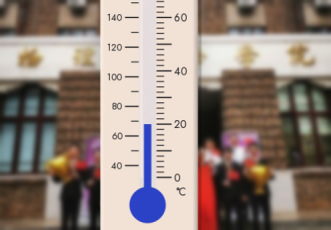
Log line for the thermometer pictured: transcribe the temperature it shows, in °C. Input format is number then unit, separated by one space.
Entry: 20 °C
